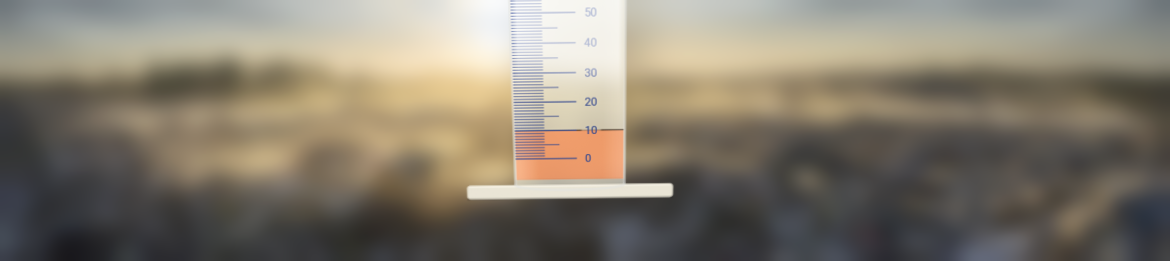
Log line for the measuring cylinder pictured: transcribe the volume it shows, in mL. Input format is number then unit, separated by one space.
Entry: 10 mL
